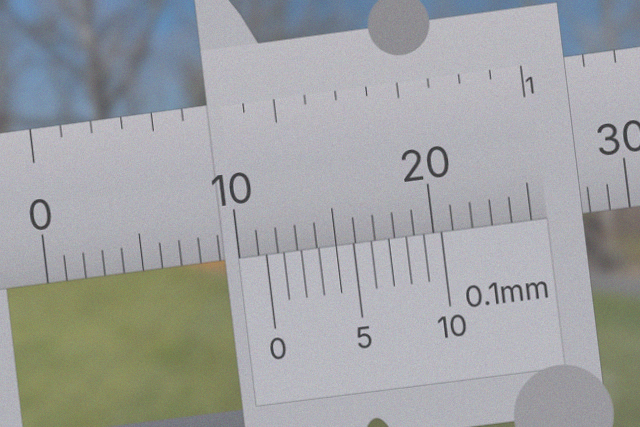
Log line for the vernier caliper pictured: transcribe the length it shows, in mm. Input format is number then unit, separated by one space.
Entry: 11.4 mm
